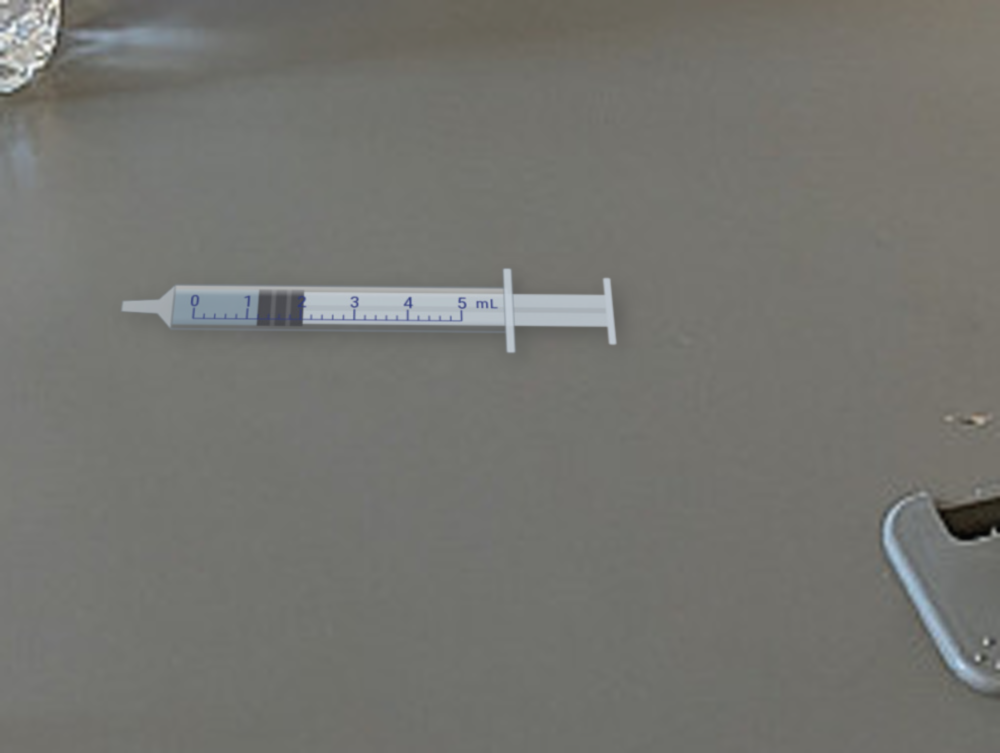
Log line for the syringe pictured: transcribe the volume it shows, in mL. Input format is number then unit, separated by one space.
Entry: 1.2 mL
